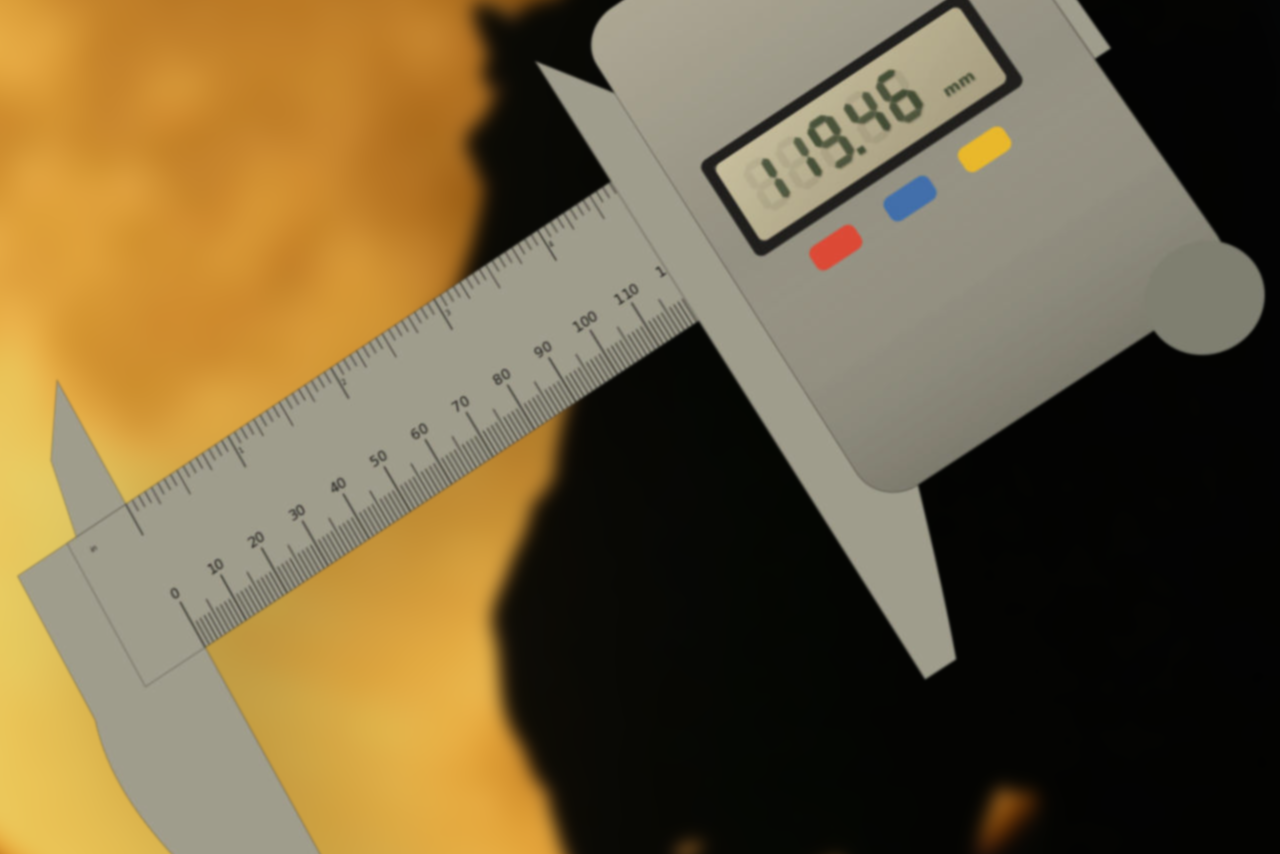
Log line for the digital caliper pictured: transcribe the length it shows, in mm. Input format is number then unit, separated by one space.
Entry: 119.46 mm
